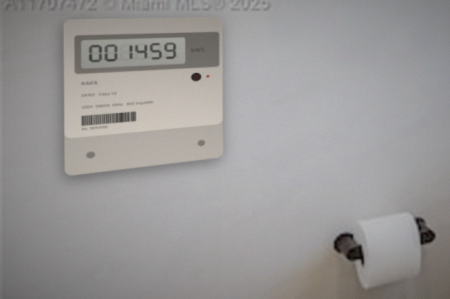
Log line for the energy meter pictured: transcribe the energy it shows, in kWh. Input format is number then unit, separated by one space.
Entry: 1459 kWh
